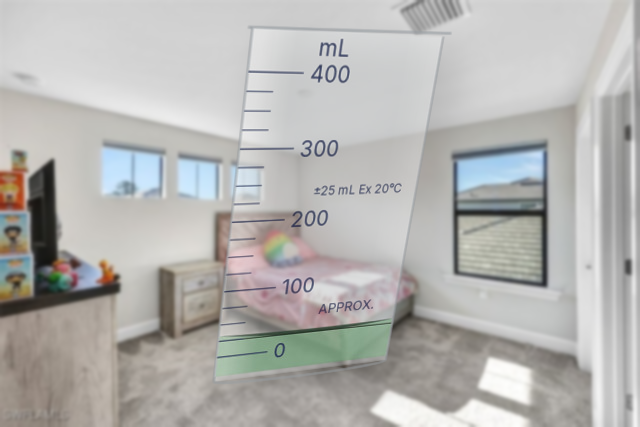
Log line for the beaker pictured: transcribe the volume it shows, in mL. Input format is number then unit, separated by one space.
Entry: 25 mL
